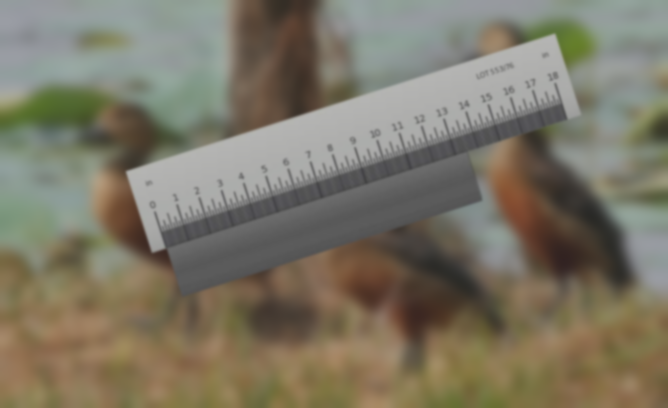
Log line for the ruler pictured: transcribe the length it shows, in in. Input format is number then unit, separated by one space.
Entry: 13.5 in
